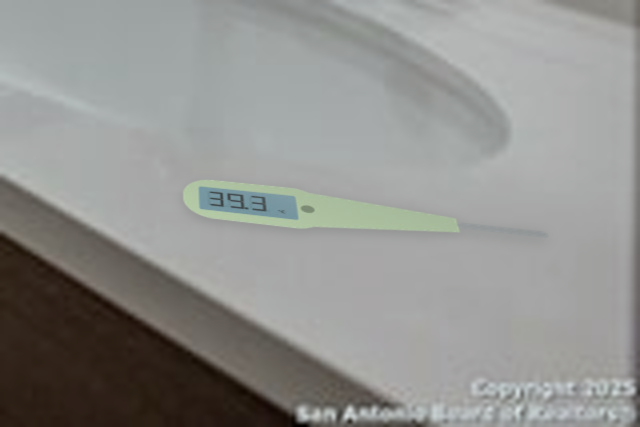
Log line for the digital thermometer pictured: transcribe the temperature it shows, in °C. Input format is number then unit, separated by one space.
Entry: 39.3 °C
